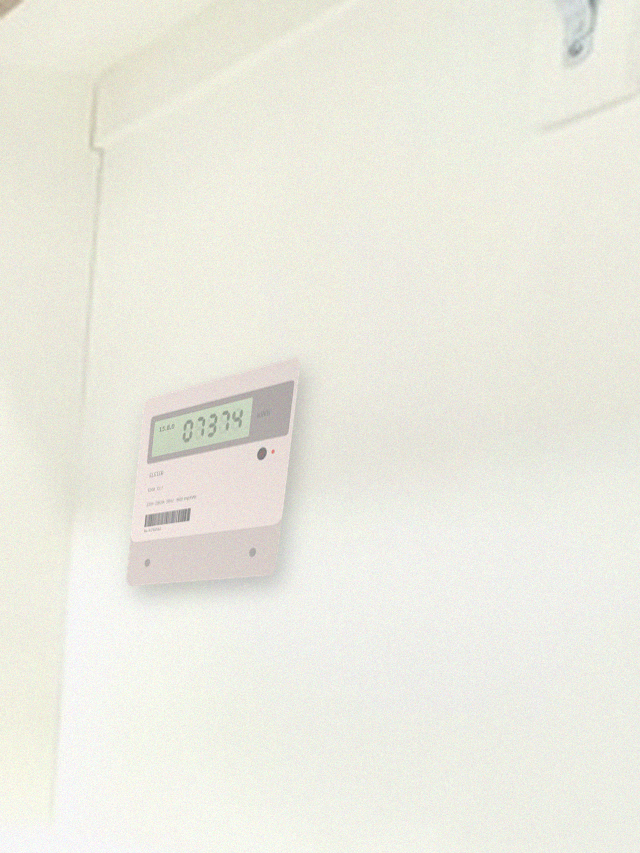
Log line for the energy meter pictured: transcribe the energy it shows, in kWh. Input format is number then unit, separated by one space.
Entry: 7374 kWh
